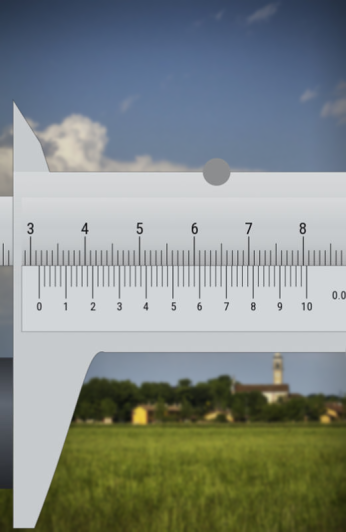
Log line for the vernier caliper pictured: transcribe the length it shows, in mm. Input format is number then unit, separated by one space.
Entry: 31.6 mm
